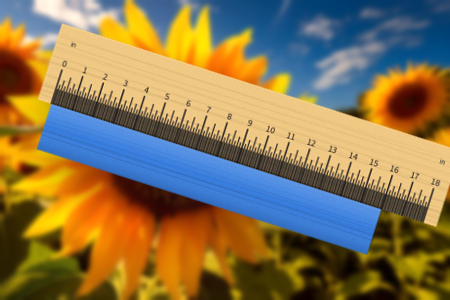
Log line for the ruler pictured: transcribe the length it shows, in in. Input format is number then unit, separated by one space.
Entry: 16 in
